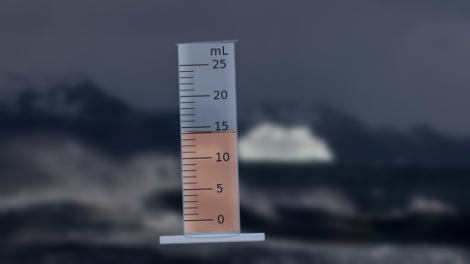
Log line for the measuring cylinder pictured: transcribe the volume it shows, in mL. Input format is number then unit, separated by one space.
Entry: 14 mL
